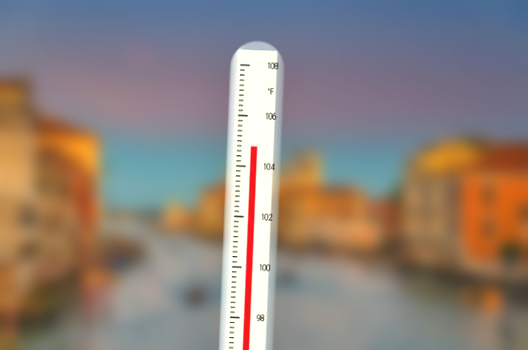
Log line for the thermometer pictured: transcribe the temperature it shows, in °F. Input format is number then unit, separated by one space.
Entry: 104.8 °F
